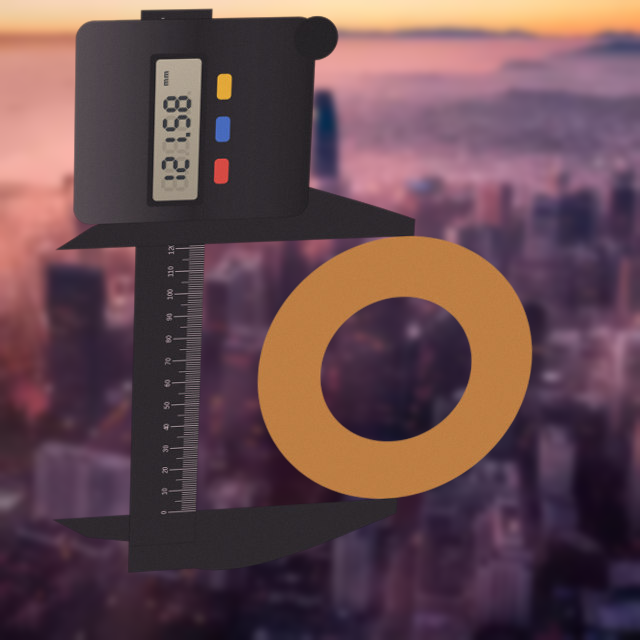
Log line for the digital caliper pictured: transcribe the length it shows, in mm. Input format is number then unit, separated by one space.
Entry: 121.58 mm
